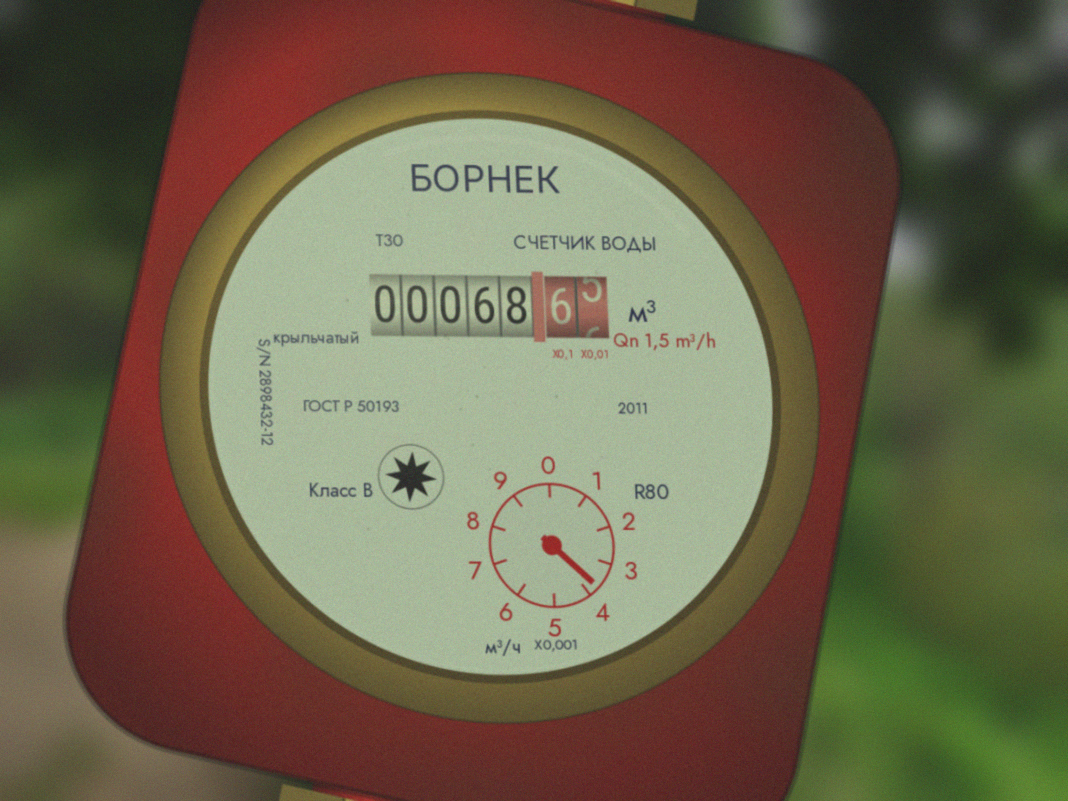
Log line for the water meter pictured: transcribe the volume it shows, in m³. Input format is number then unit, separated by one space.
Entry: 68.653 m³
